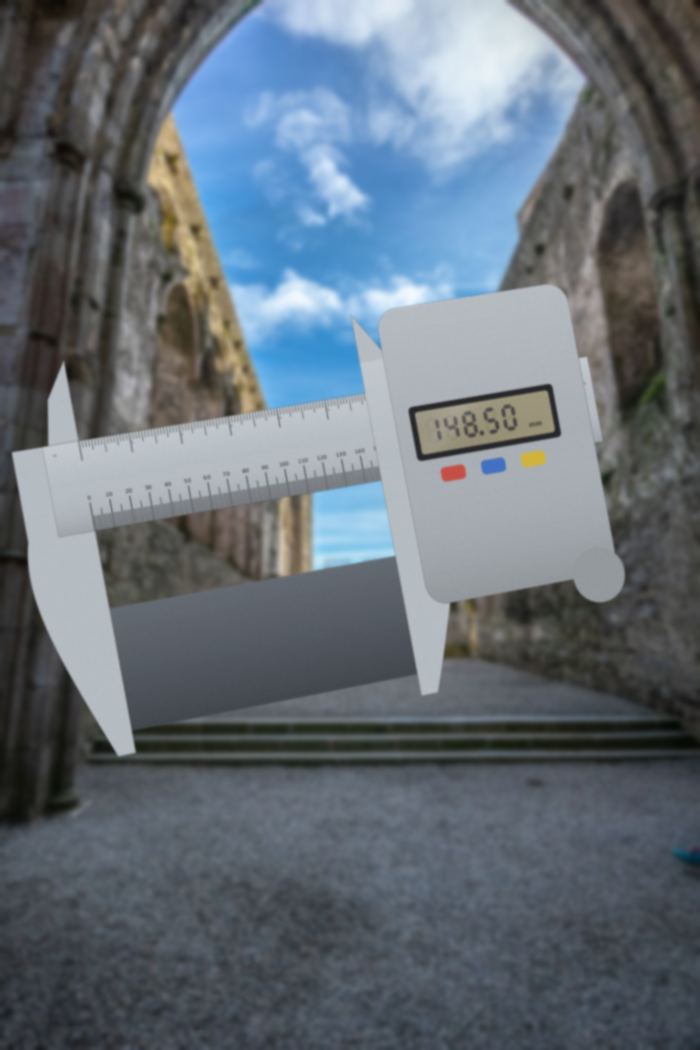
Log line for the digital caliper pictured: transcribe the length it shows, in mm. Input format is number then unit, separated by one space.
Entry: 148.50 mm
